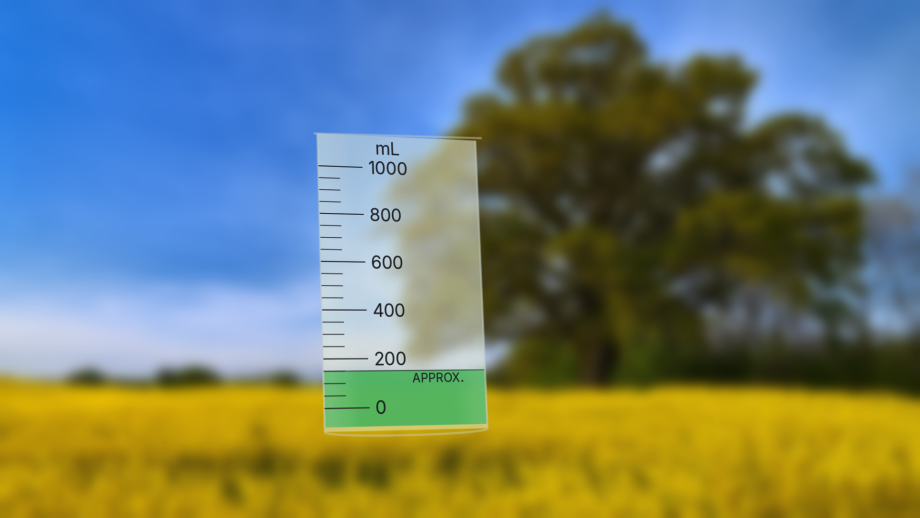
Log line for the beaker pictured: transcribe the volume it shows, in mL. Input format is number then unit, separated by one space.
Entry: 150 mL
